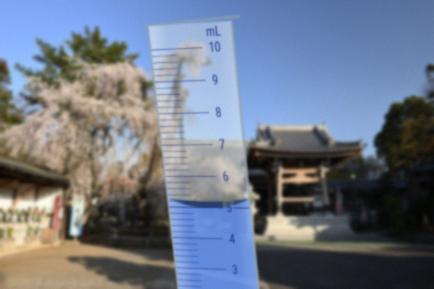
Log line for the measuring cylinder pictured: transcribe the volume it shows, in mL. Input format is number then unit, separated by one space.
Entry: 5 mL
